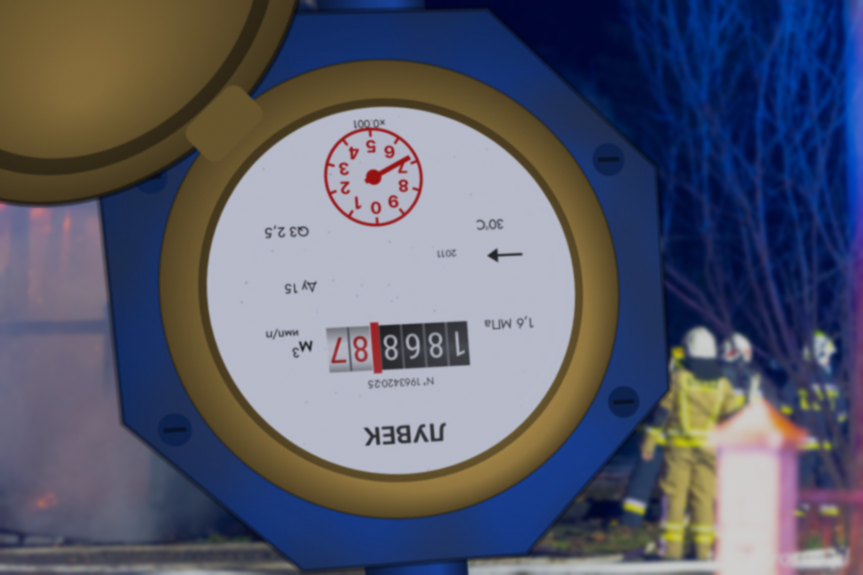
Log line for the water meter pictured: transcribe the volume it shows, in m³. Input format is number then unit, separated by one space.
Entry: 1868.876 m³
